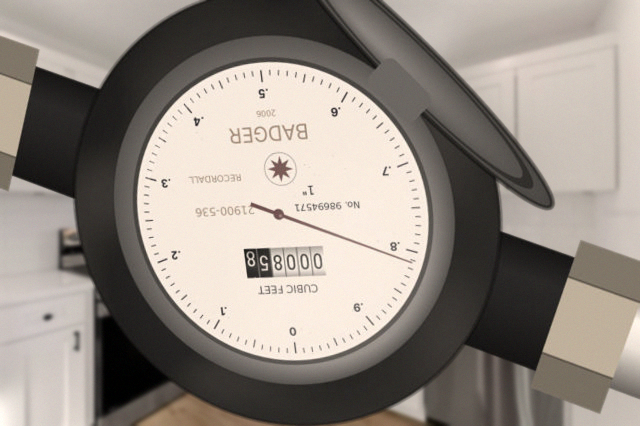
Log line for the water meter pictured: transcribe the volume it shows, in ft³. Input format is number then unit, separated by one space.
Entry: 857.81 ft³
